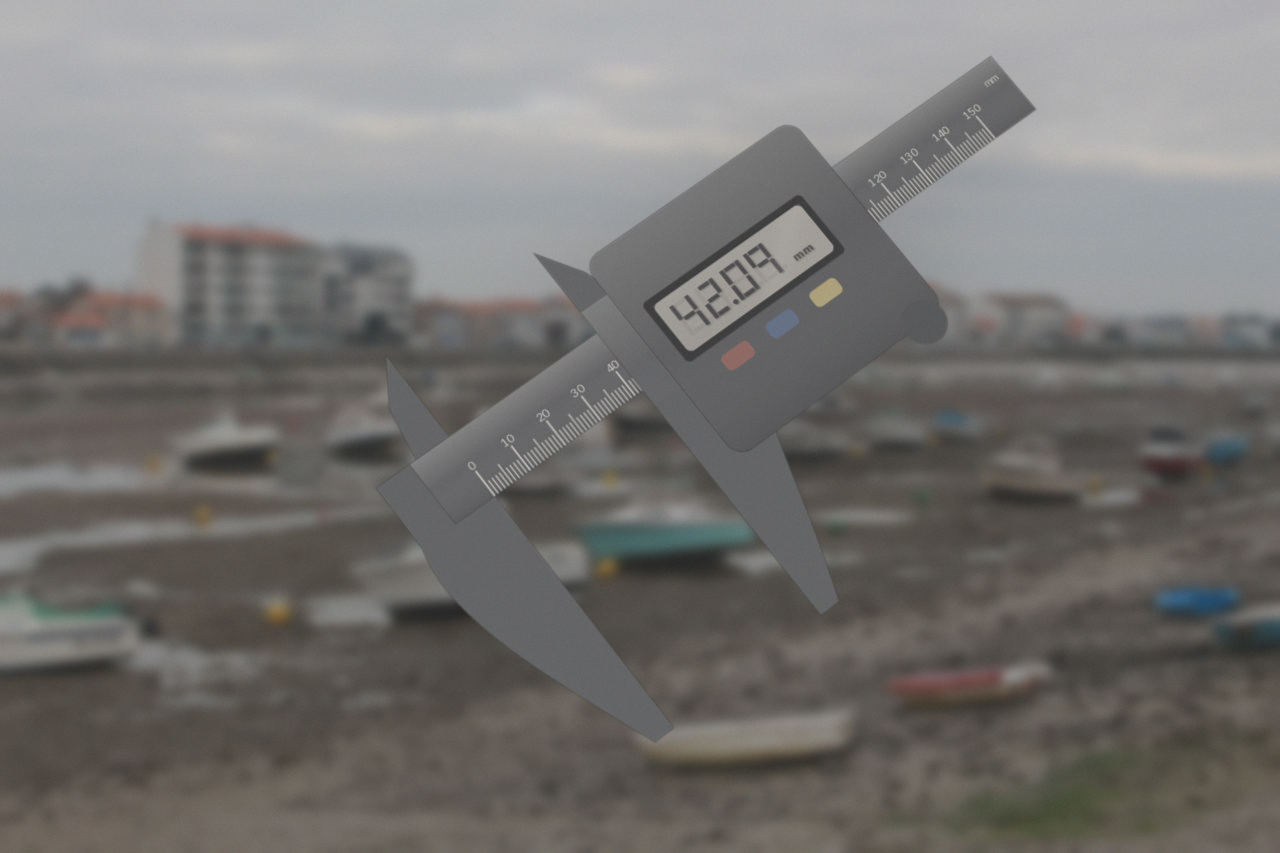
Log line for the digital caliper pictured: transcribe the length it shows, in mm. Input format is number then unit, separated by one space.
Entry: 42.09 mm
